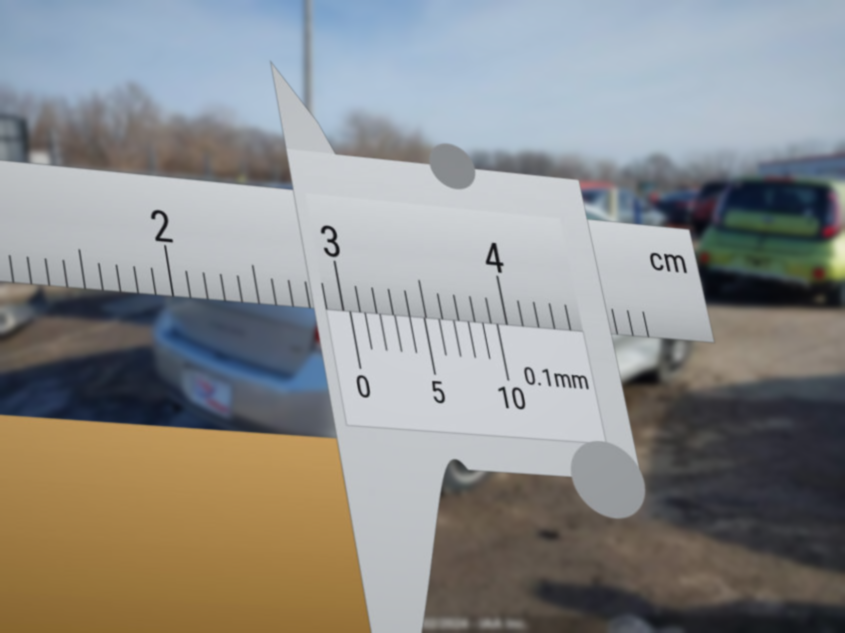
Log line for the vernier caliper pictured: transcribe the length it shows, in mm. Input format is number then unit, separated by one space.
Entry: 30.4 mm
